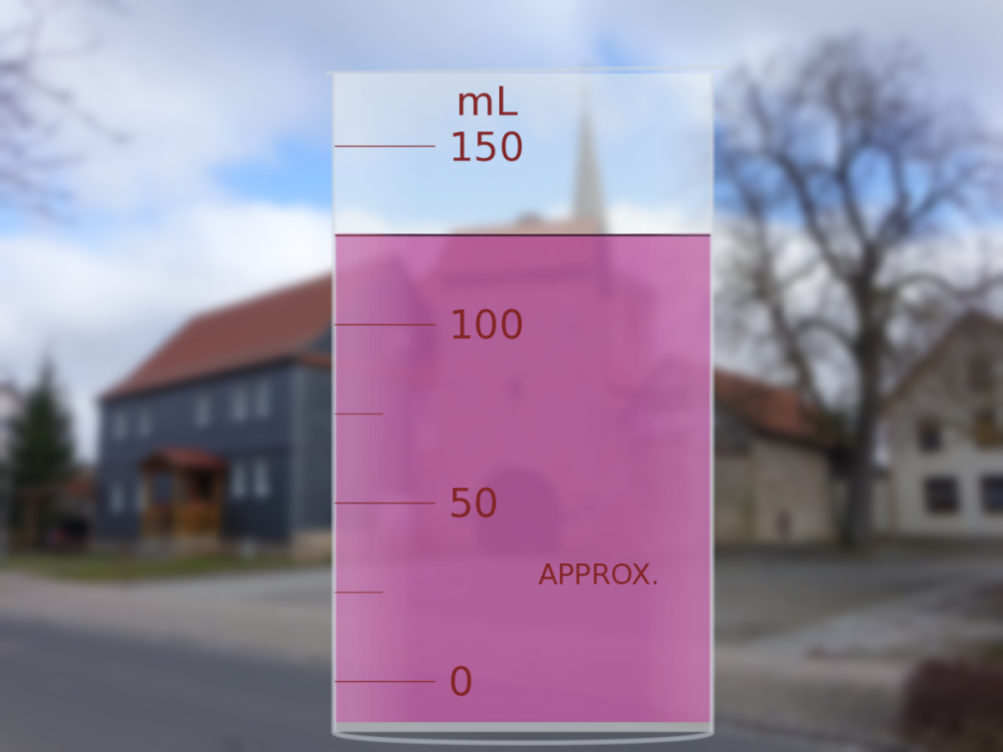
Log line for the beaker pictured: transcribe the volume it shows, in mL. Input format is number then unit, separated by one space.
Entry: 125 mL
